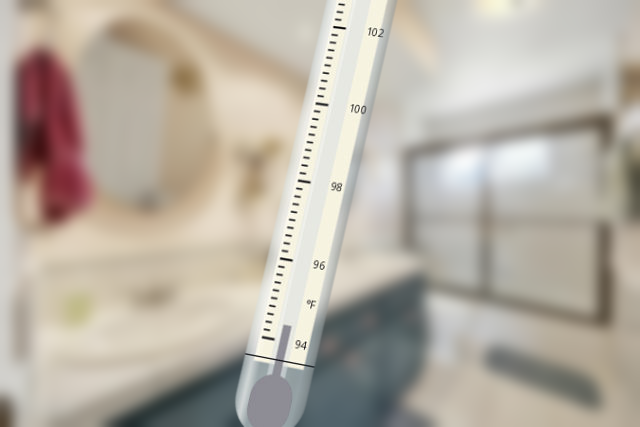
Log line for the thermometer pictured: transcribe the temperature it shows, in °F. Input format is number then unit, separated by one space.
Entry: 94.4 °F
